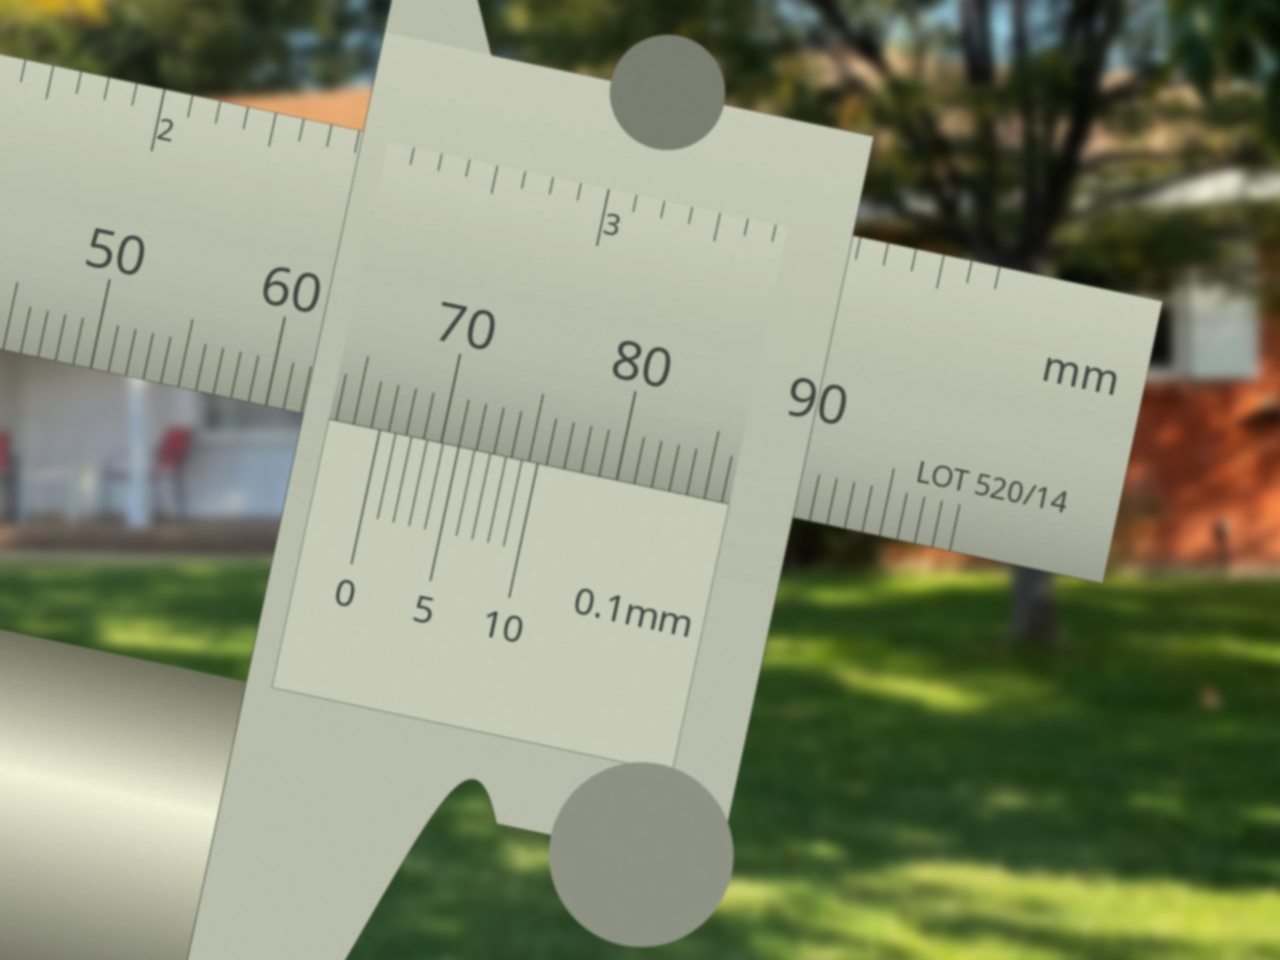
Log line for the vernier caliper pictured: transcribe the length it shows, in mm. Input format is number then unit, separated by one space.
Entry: 66.5 mm
